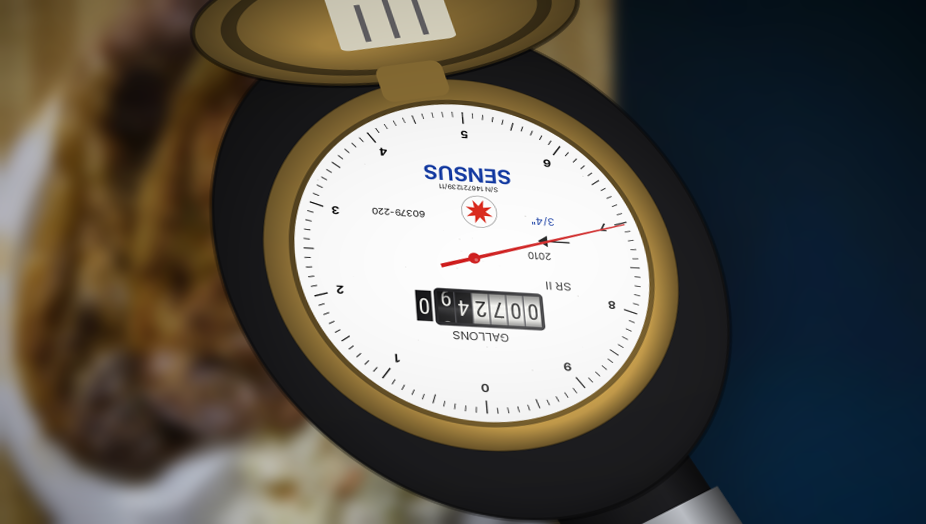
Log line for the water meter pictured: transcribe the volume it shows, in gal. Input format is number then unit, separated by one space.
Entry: 72487.0 gal
